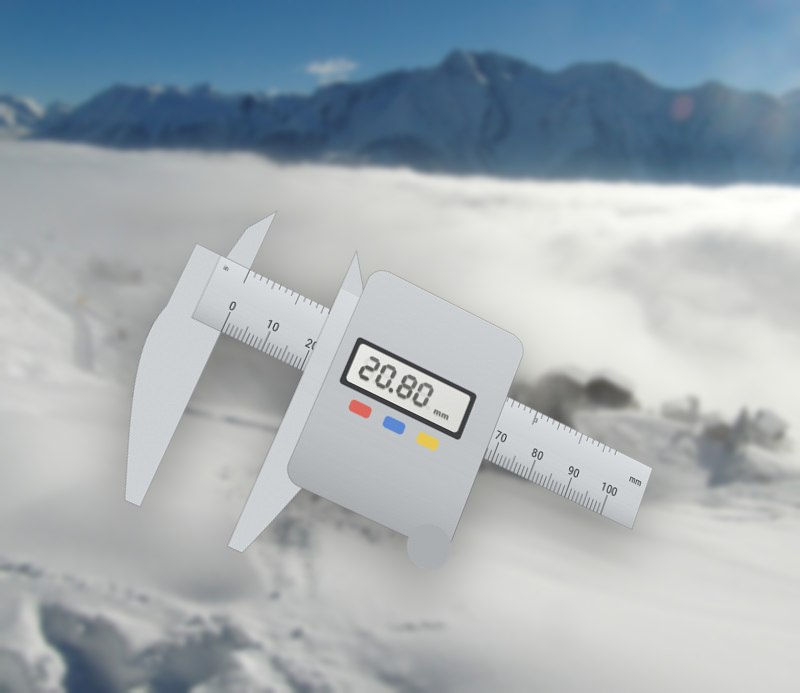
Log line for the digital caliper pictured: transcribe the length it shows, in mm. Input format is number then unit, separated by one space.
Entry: 20.80 mm
